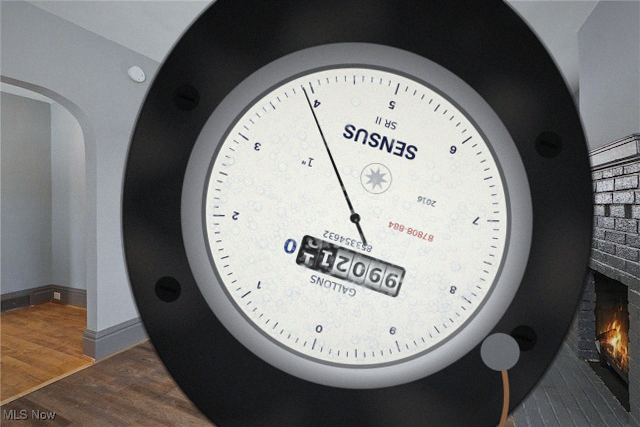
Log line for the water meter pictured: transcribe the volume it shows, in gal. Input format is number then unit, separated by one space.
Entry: 9902113.9 gal
